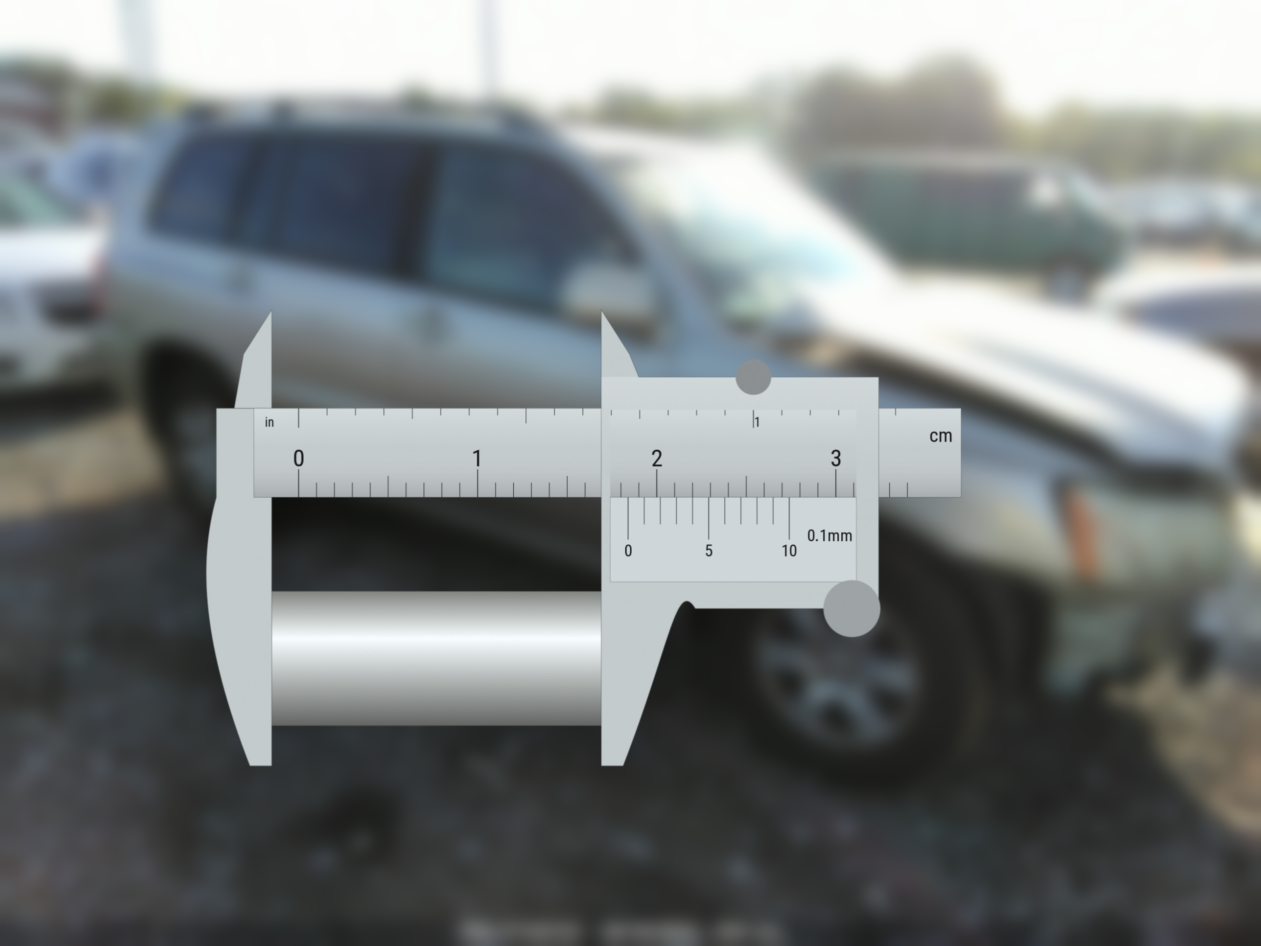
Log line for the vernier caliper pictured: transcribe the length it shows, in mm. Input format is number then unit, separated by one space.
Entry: 18.4 mm
